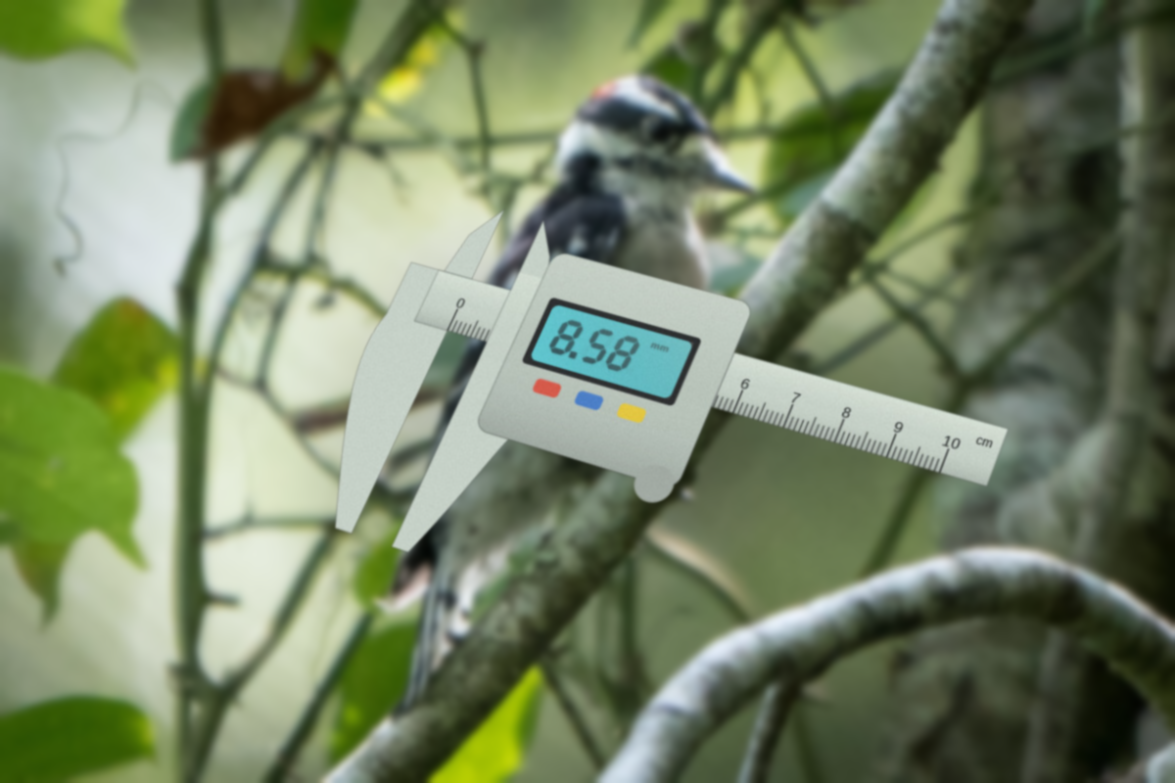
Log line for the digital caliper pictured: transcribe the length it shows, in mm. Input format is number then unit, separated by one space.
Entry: 8.58 mm
